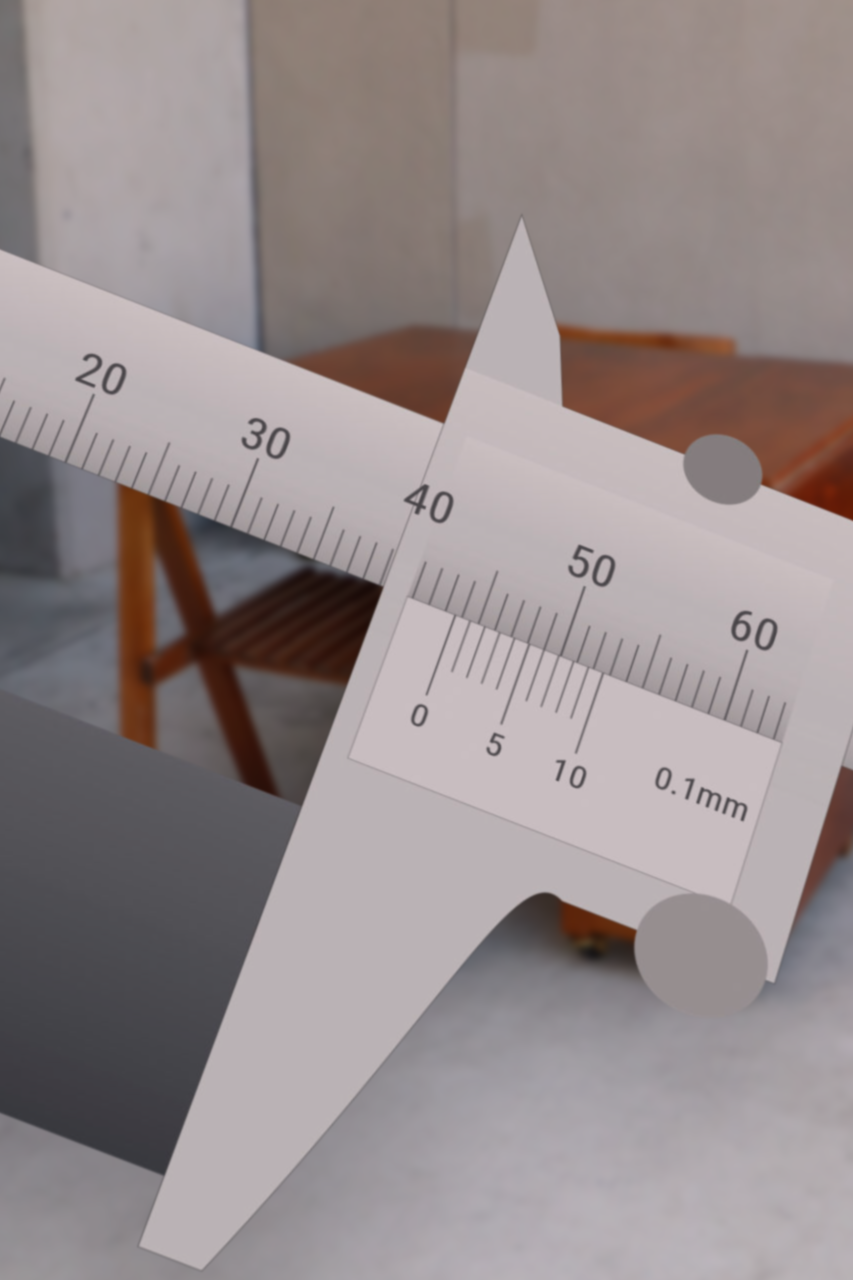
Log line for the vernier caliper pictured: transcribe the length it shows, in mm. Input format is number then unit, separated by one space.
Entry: 43.6 mm
